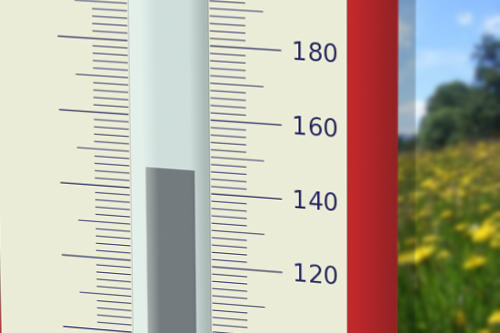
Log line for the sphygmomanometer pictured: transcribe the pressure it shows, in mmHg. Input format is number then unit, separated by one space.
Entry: 146 mmHg
